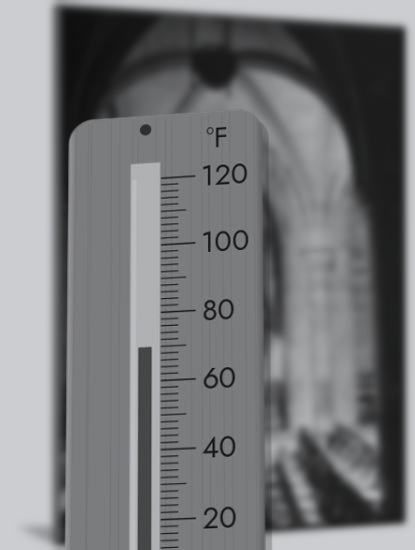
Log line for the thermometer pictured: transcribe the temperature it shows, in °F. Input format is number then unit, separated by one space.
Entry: 70 °F
